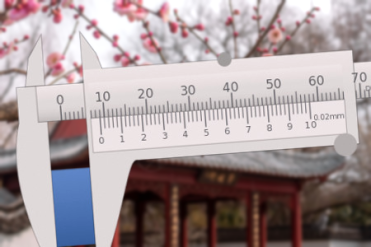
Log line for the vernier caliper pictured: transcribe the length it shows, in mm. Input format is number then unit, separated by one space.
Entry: 9.0 mm
